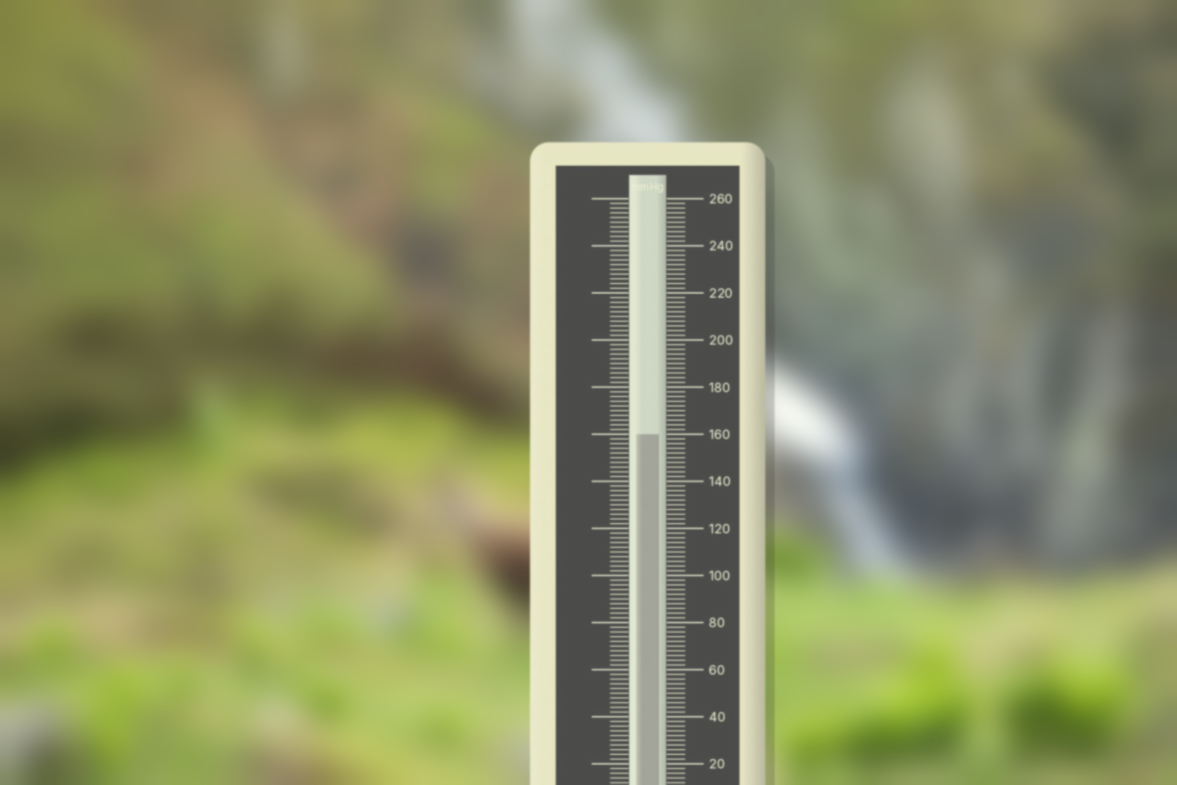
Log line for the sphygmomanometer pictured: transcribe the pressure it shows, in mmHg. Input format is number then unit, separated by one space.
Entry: 160 mmHg
